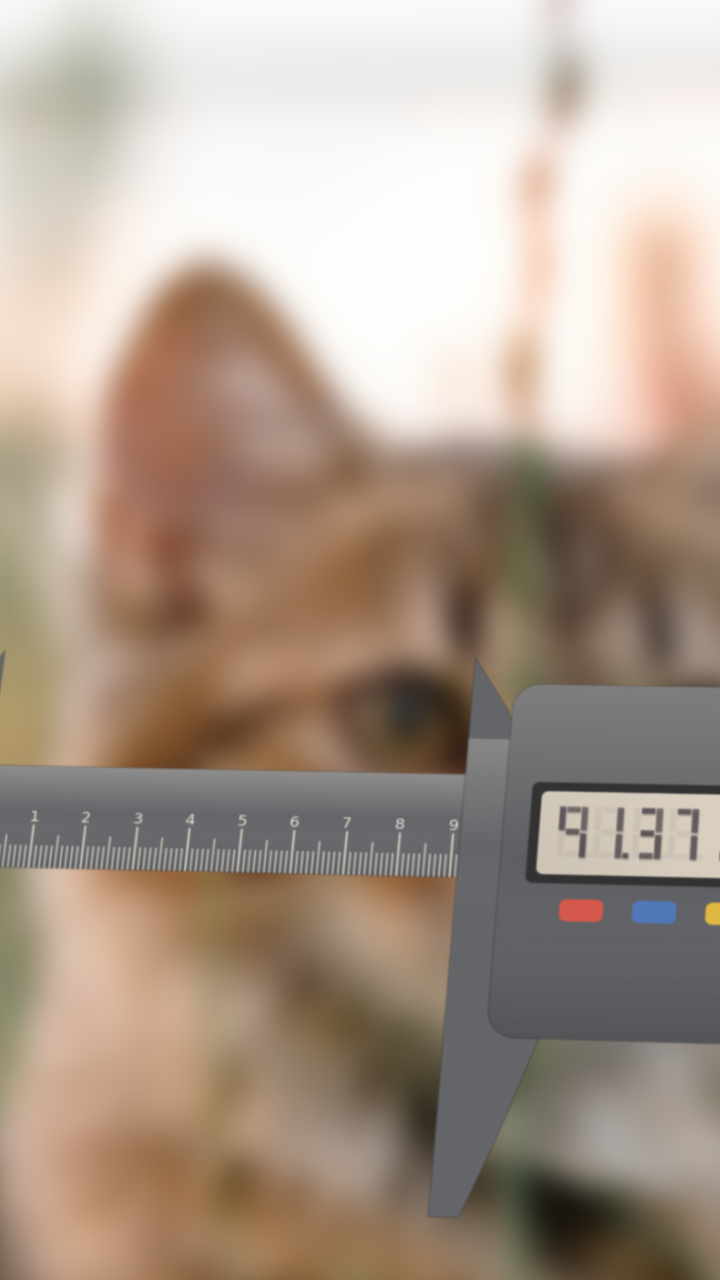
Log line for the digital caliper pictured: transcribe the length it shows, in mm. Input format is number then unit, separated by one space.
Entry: 91.37 mm
